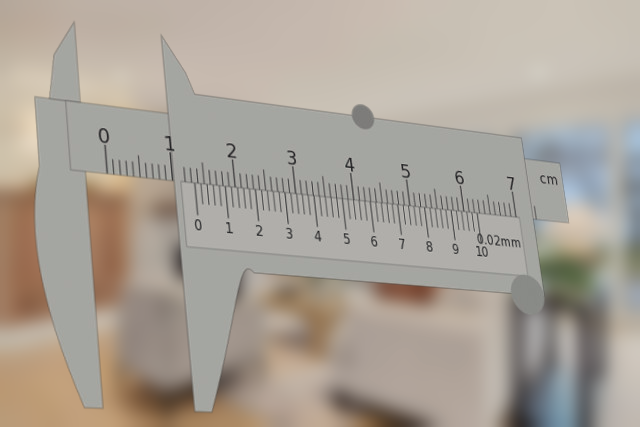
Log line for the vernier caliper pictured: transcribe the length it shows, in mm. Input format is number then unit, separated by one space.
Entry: 13.5 mm
